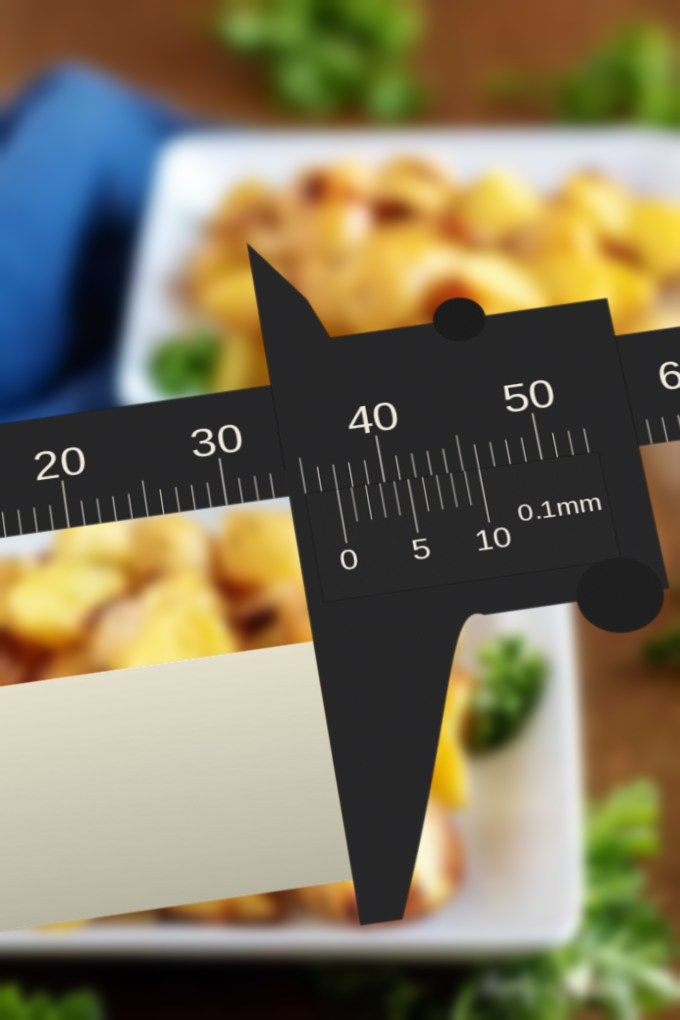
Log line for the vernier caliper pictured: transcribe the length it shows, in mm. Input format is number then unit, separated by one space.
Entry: 37.0 mm
